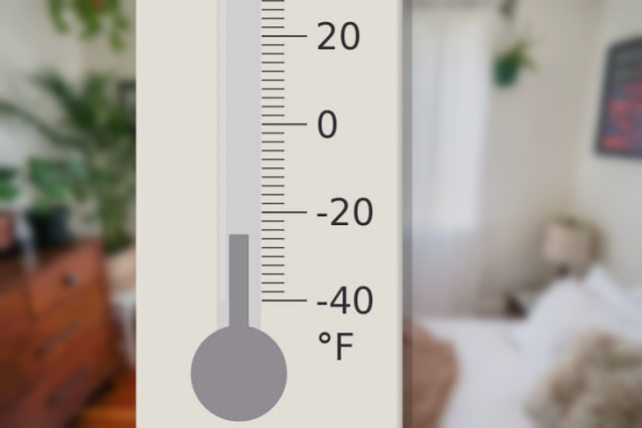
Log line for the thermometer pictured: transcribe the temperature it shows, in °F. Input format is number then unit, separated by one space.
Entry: -25 °F
